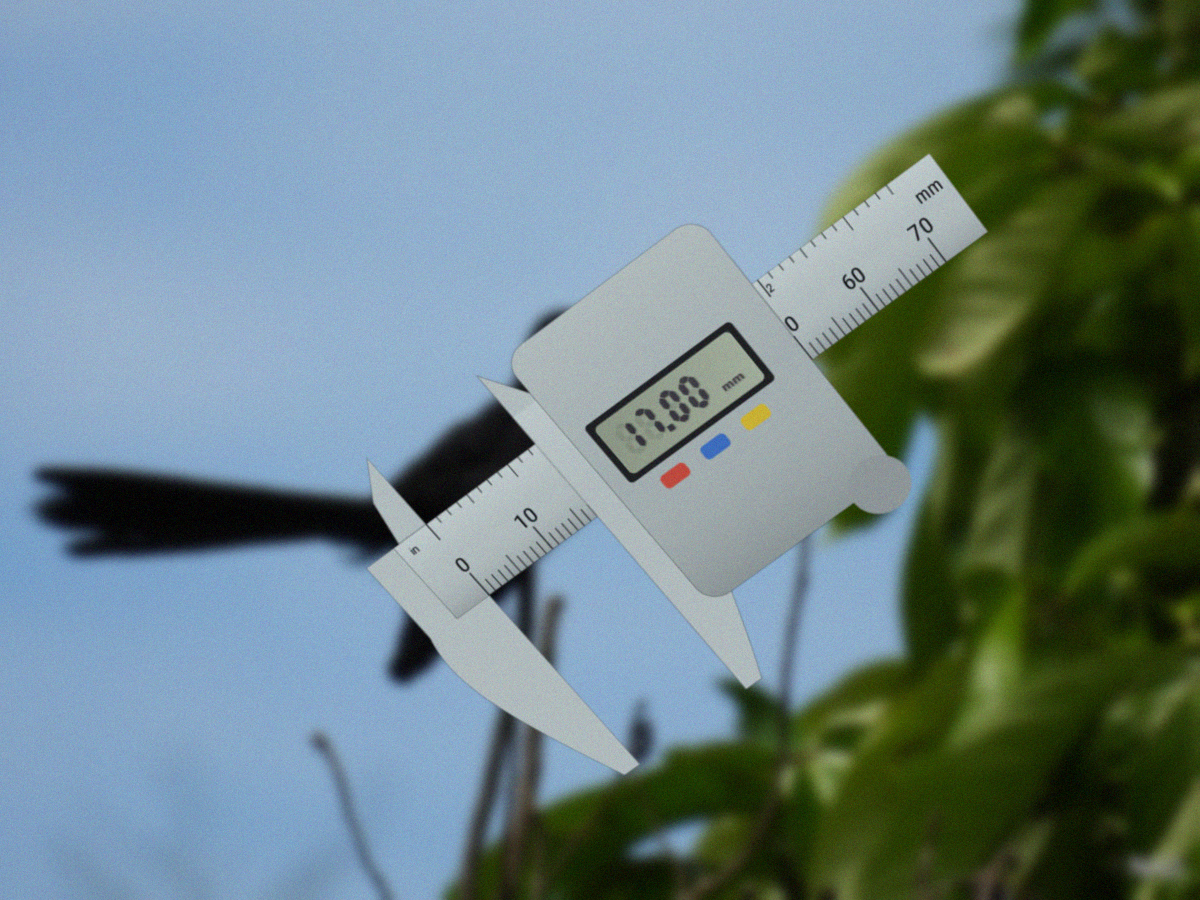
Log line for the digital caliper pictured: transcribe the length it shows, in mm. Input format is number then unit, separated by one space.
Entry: 17.00 mm
